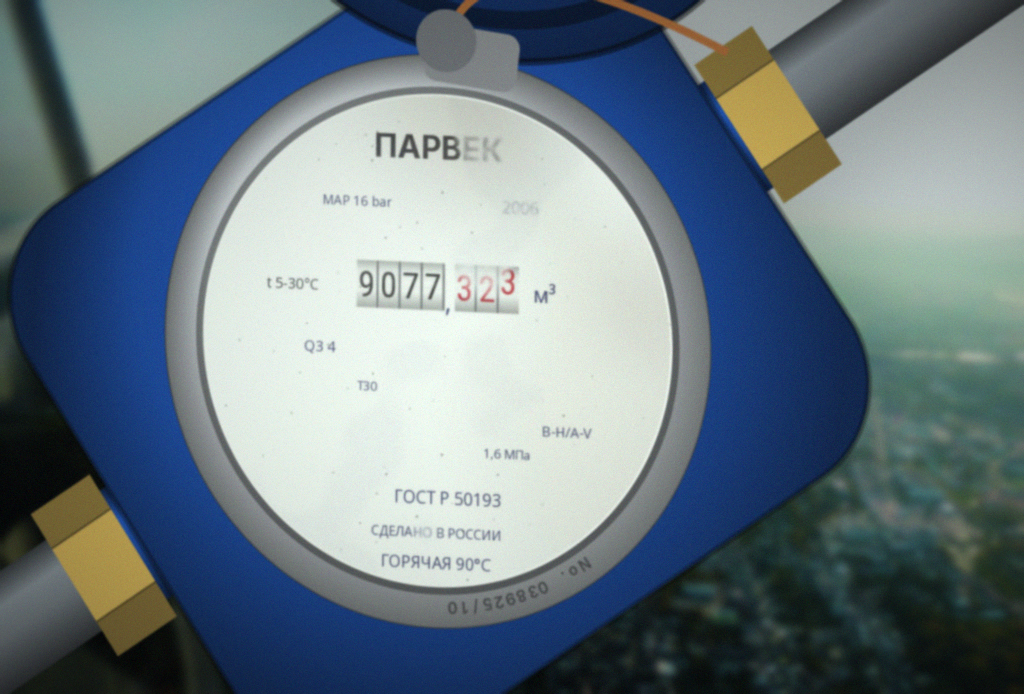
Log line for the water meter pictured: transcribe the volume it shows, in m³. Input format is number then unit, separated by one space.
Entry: 9077.323 m³
